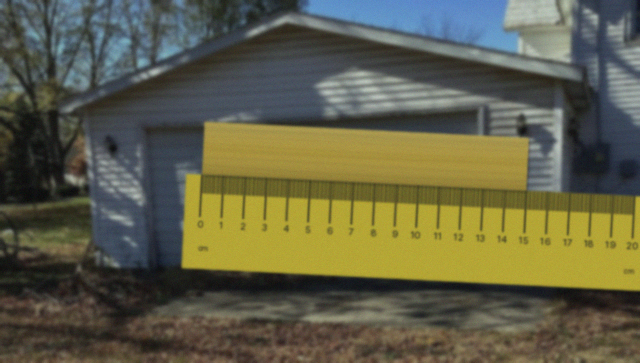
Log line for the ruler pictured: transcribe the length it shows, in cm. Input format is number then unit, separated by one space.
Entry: 15 cm
